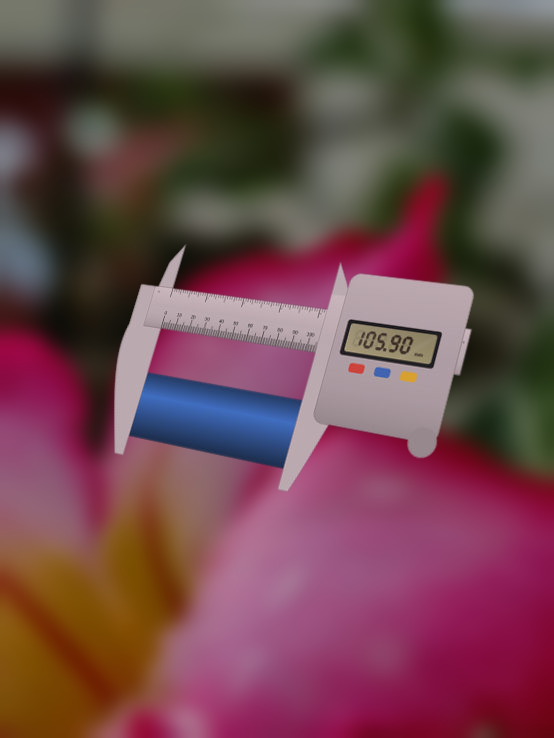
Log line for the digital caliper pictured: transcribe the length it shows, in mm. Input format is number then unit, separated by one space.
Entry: 105.90 mm
